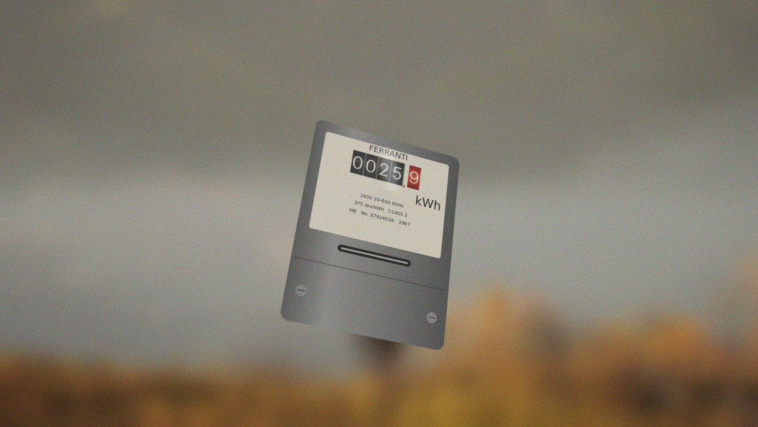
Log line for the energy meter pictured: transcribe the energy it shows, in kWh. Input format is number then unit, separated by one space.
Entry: 25.9 kWh
